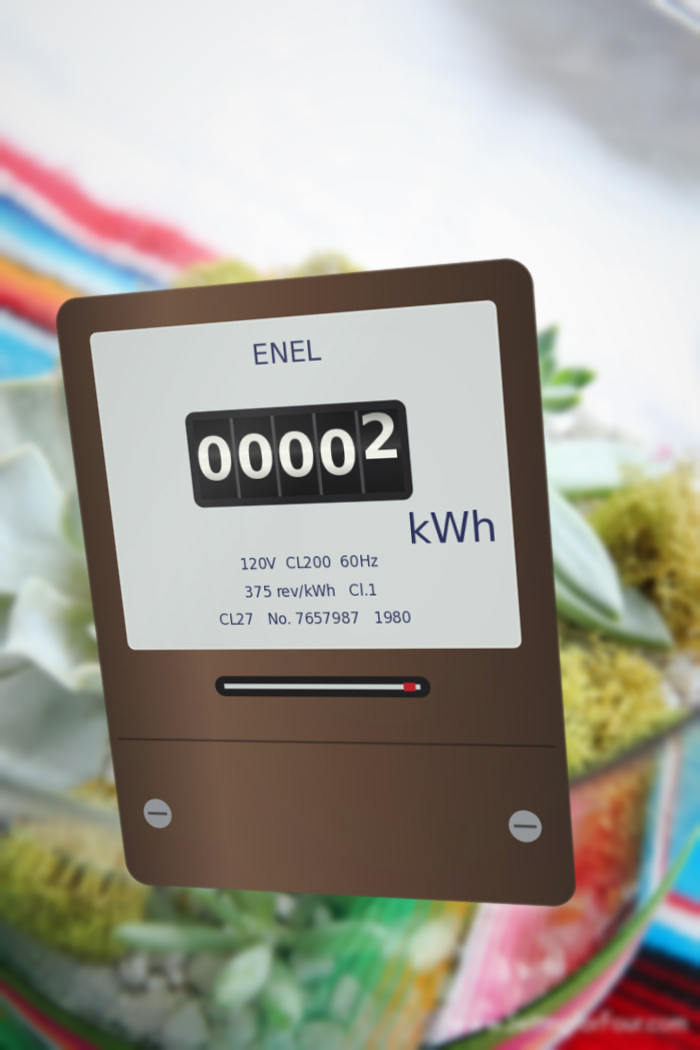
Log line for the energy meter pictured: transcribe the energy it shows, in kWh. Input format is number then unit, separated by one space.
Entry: 2 kWh
